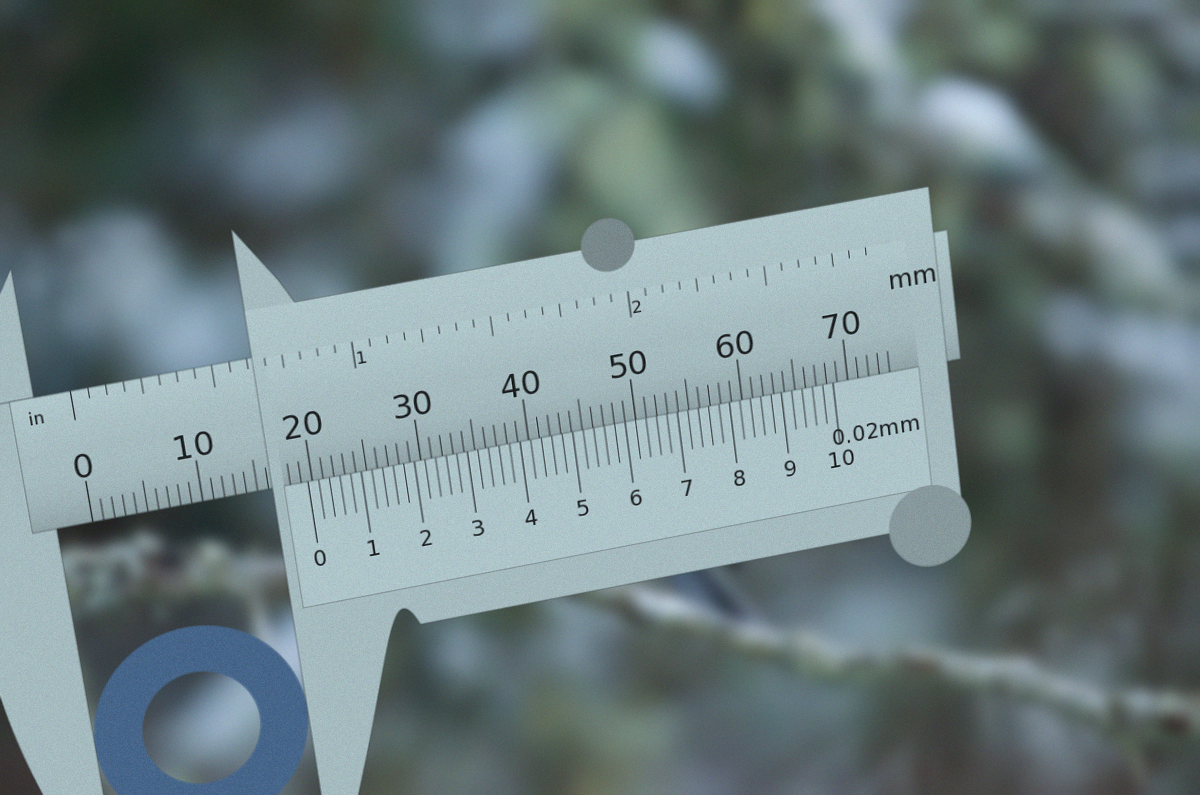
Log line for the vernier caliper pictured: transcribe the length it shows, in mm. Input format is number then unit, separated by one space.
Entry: 19.6 mm
